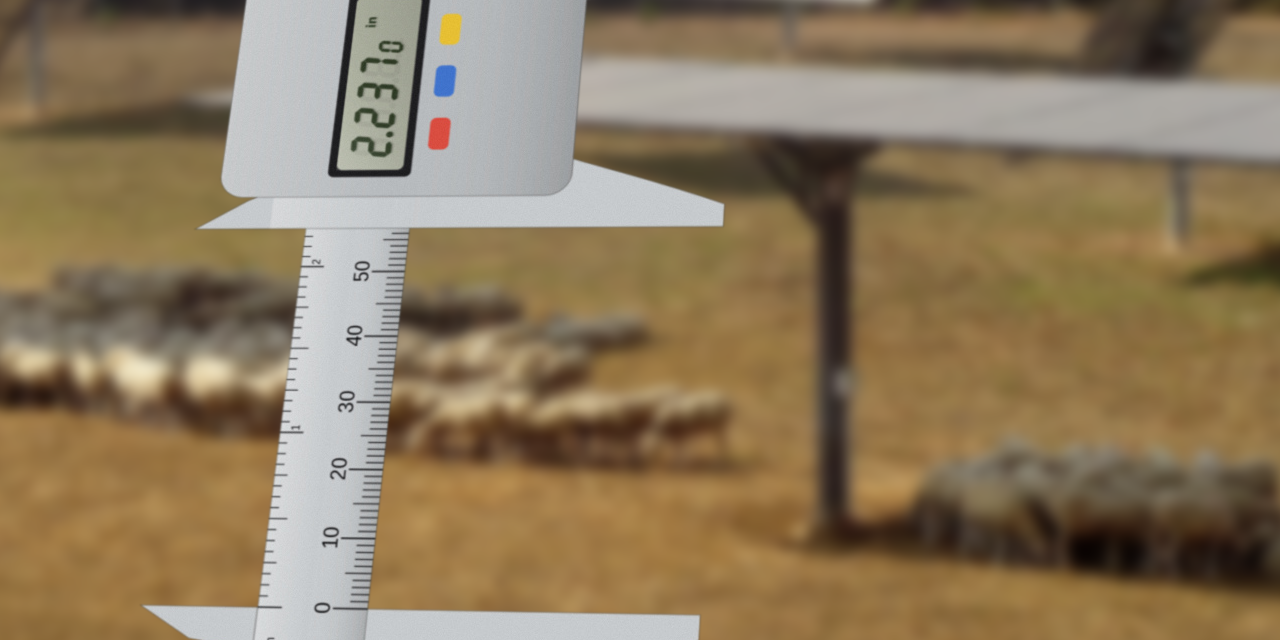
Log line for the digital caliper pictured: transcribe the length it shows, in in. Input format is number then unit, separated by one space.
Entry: 2.2370 in
